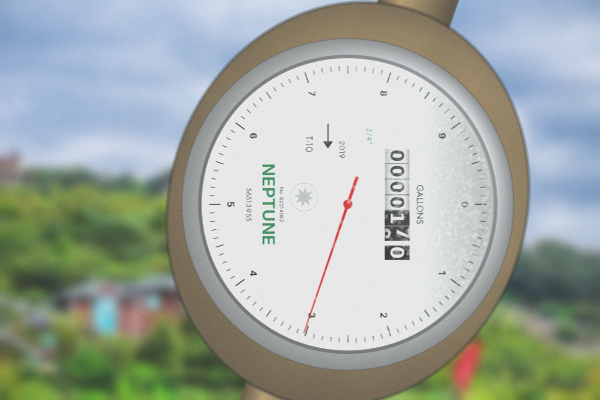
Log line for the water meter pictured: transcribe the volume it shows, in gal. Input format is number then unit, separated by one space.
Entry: 173.0 gal
